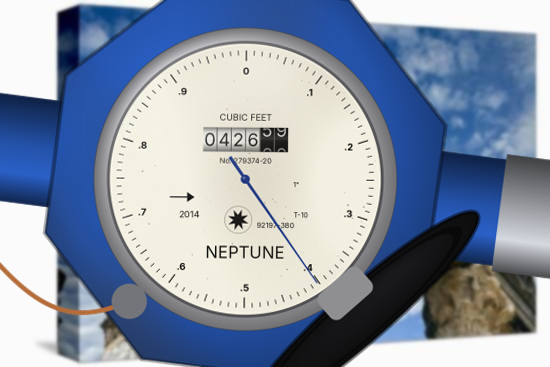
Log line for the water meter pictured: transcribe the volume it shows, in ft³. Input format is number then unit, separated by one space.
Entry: 42659.40 ft³
